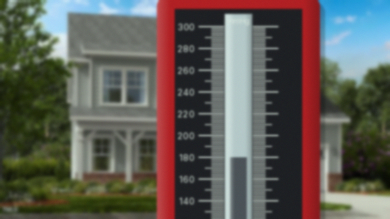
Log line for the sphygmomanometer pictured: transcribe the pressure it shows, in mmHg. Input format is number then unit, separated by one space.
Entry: 180 mmHg
